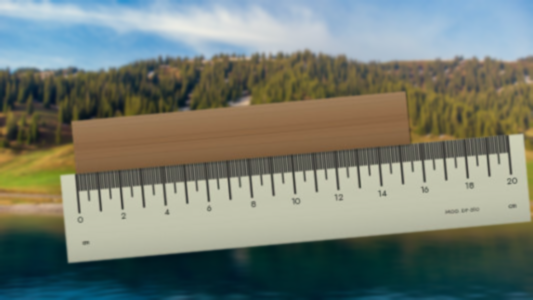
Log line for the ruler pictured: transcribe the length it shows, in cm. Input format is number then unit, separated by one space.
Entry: 15.5 cm
